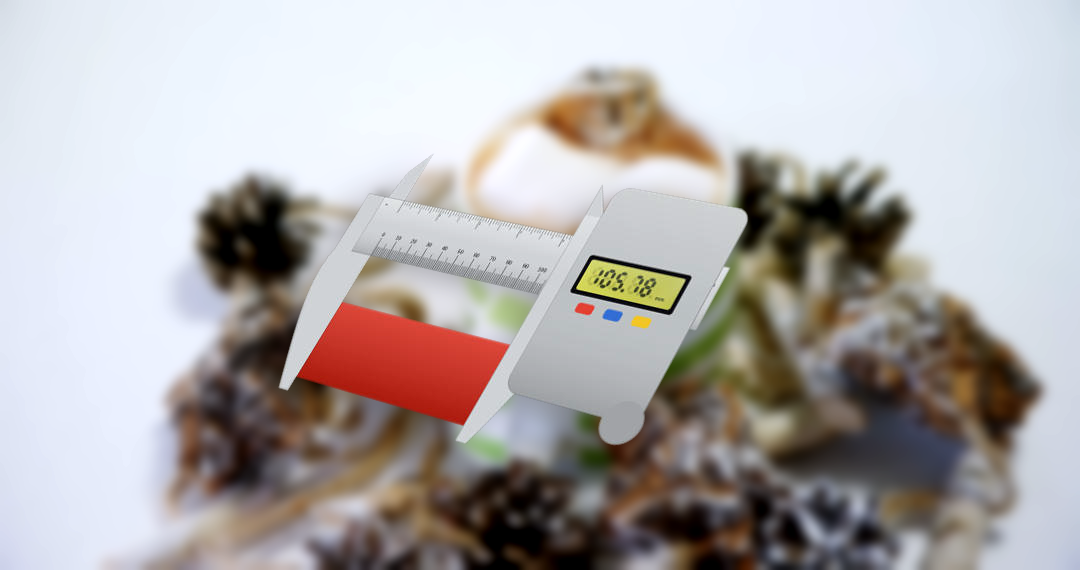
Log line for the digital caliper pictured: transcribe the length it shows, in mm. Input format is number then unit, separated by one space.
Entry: 105.78 mm
